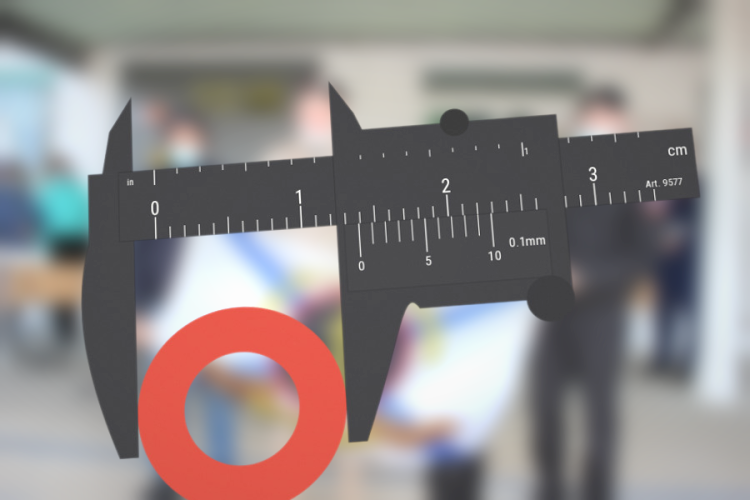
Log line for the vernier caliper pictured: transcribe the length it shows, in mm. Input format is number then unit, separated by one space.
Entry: 13.9 mm
